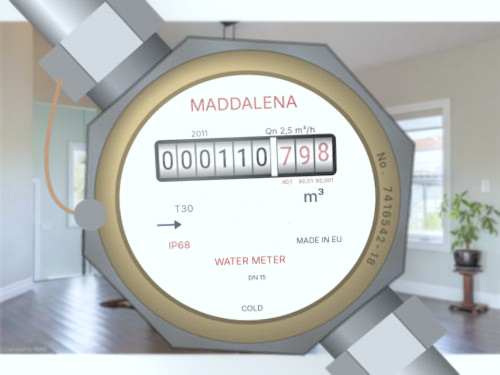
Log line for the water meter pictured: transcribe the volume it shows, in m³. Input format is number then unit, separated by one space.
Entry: 110.798 m³
